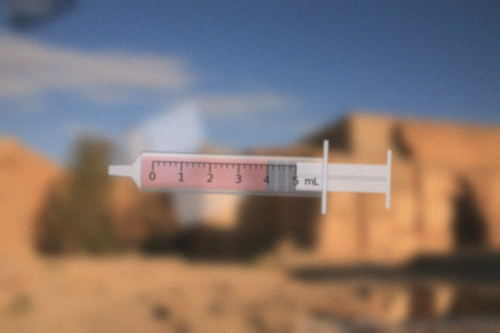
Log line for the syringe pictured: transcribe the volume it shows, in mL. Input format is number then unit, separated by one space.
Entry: 4 mL
